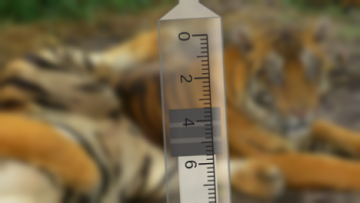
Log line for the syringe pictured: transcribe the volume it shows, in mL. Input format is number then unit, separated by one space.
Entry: 3.4 mL
